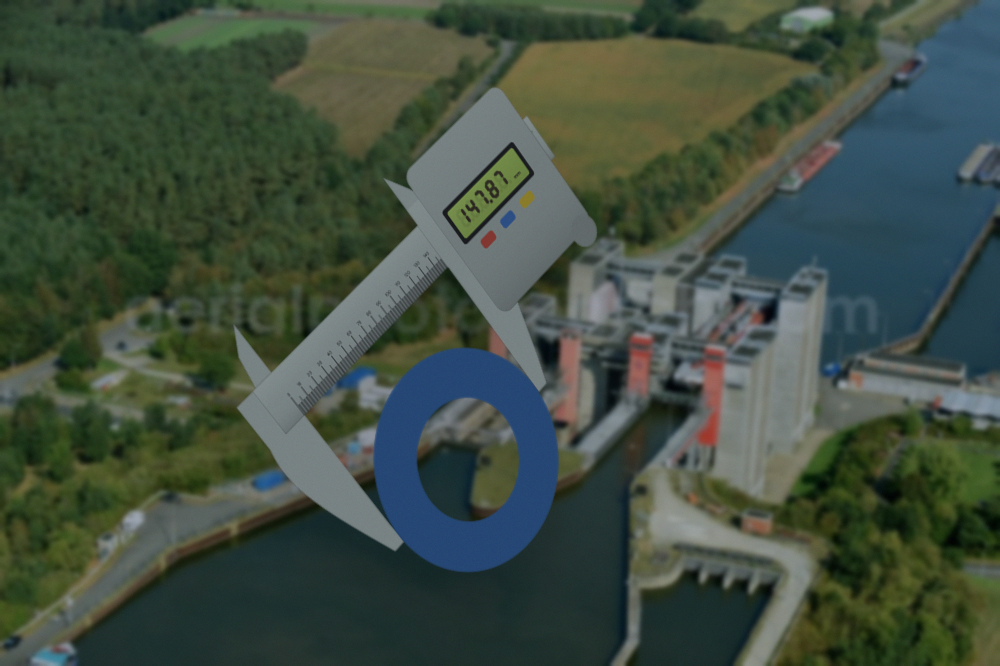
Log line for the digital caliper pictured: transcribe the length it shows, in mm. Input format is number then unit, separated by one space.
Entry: 147.87 mm
